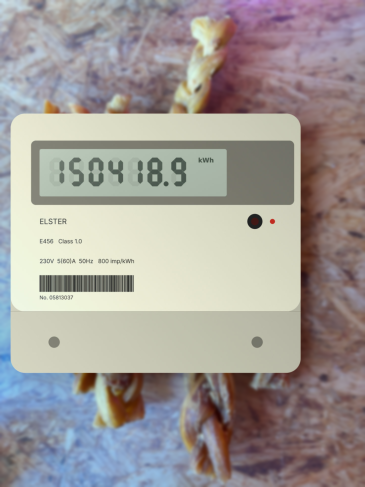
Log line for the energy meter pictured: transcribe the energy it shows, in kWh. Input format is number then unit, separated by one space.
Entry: 150418.9 kWh
